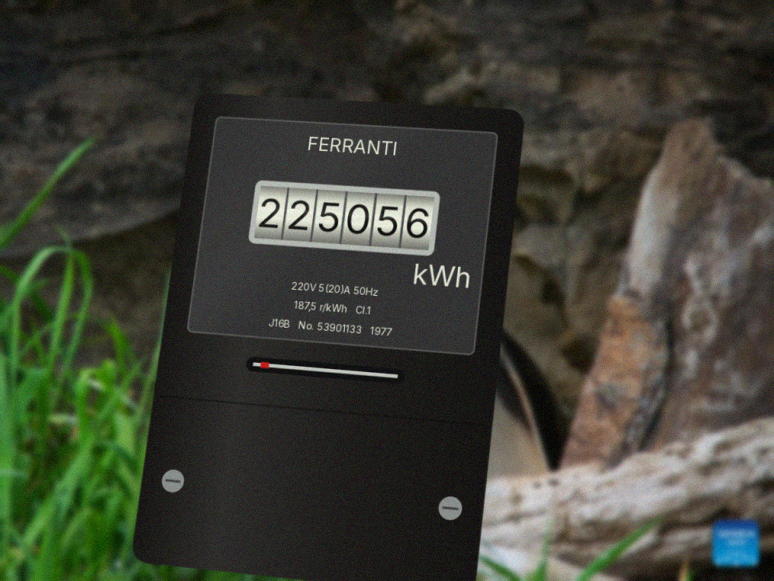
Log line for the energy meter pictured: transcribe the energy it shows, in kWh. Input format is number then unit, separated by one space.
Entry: 225056 kWh
